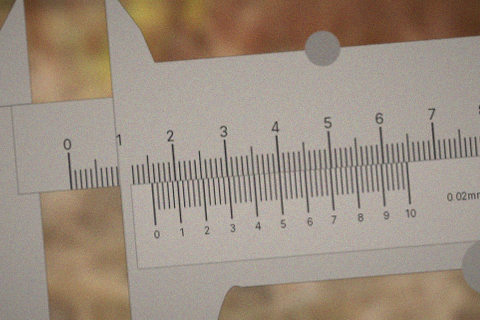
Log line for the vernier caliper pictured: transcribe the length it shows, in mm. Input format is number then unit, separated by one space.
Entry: 15.5 mm
